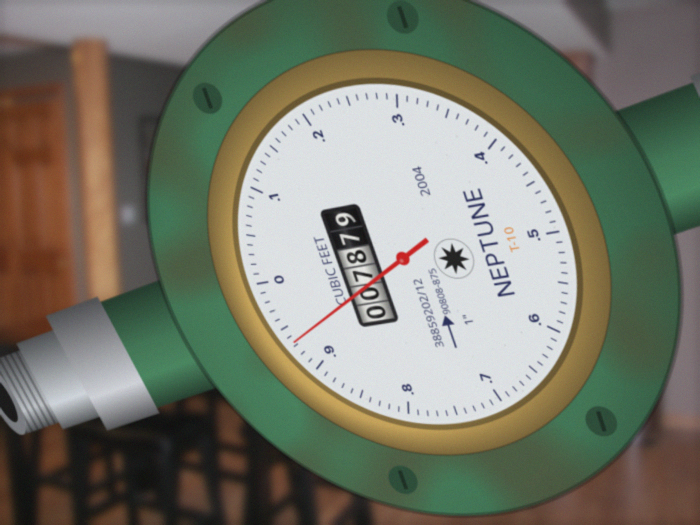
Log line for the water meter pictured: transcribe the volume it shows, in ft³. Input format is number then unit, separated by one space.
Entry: 7878.93 ft³
